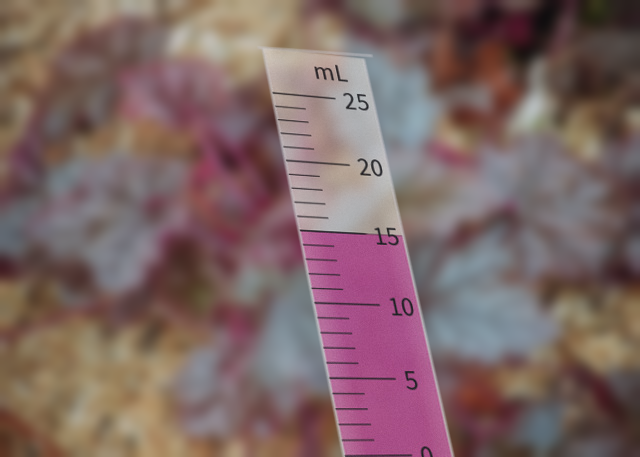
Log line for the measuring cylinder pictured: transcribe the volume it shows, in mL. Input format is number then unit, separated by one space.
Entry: 15 mL
